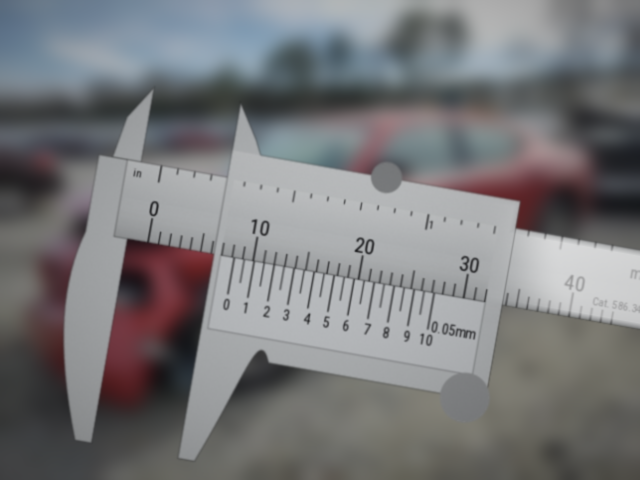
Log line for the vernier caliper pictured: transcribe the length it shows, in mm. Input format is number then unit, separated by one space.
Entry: 8.2 mm
